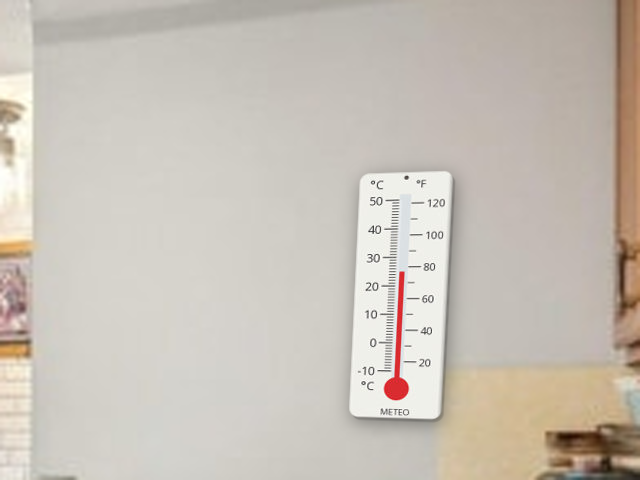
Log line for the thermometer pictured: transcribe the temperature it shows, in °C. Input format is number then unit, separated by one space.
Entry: 25 °C
